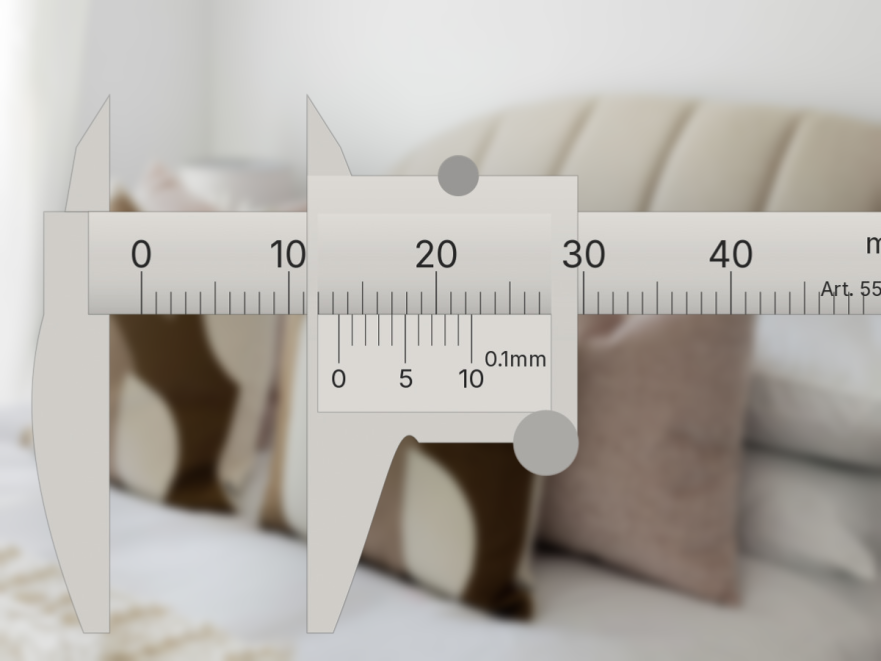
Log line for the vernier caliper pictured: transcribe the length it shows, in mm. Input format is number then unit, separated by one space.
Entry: 13.4 mm
